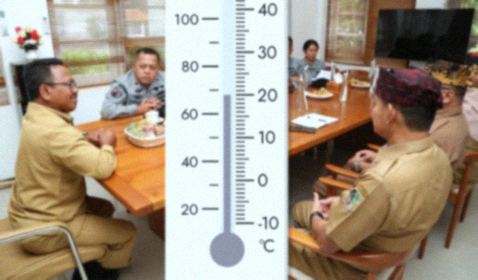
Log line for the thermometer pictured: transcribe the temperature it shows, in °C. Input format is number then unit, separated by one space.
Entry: 20 °C
